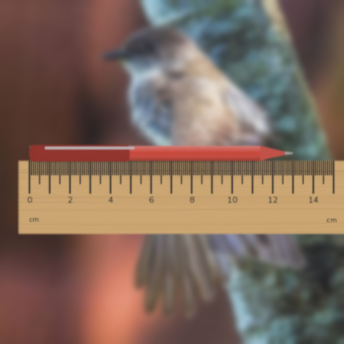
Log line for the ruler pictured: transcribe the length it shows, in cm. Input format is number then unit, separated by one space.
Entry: 13 cm
